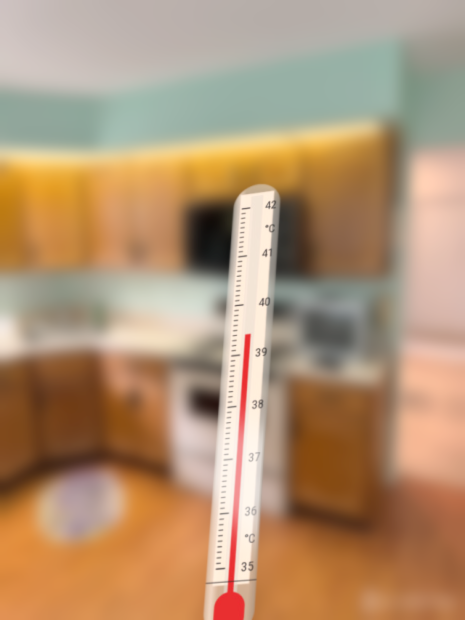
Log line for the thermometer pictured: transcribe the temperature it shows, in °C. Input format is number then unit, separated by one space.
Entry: 39.4 °C
